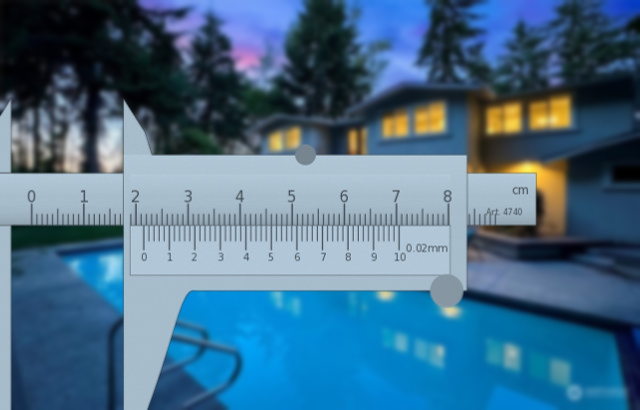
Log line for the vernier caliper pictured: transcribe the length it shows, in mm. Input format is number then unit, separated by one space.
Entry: 21.5 mm
